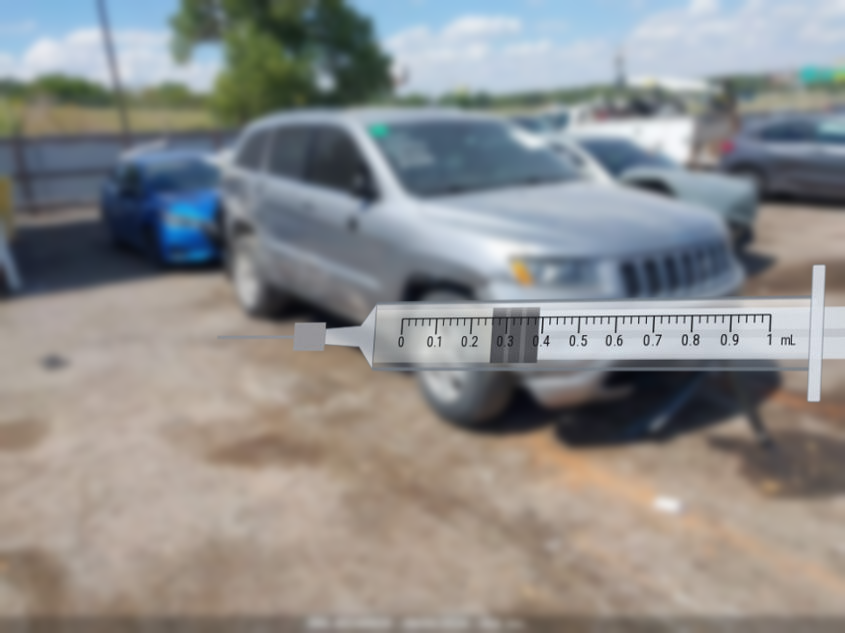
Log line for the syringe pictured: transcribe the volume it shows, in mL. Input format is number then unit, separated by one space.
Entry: 0.26 mL
